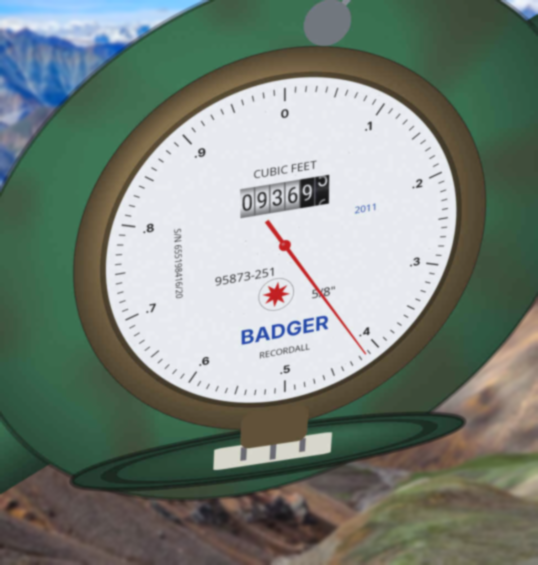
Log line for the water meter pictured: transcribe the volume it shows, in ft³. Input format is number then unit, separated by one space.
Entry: 93695.41 ft³
